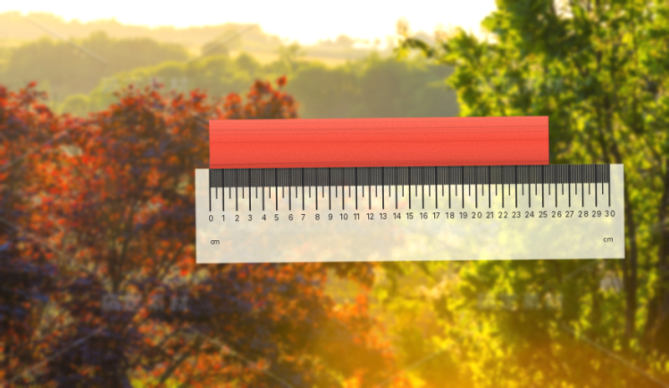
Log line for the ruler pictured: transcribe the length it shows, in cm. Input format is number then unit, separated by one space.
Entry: 25.5 cm
